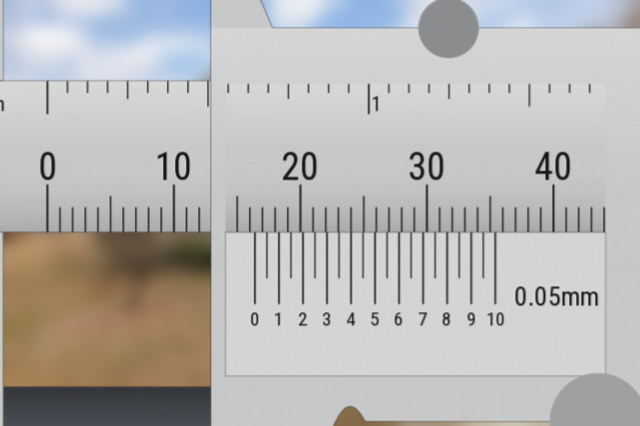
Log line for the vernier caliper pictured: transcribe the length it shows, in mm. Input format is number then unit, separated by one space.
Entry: 16.4 mm
